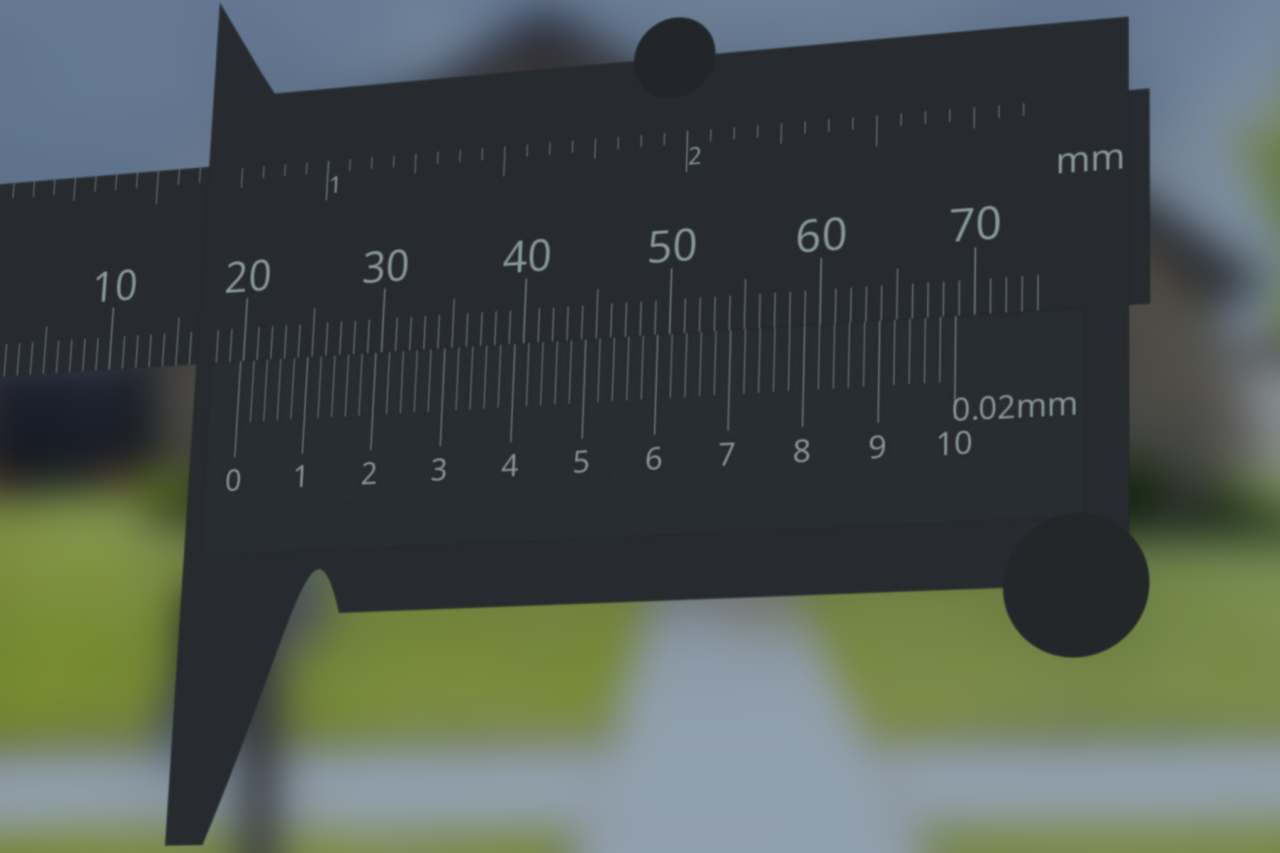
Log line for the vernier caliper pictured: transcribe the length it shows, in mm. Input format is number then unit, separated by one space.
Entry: 19.8 mm
